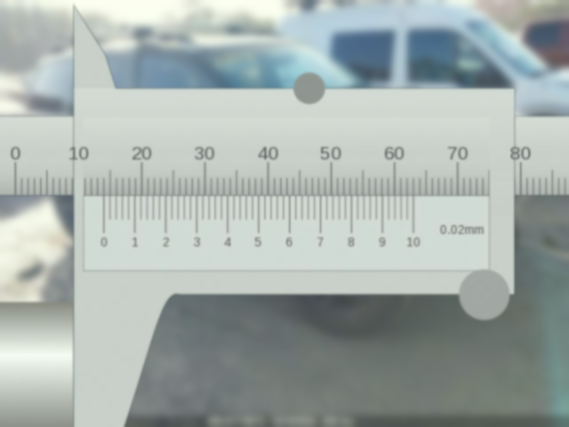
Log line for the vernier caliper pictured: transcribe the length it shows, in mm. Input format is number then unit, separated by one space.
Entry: 14.0 mm
